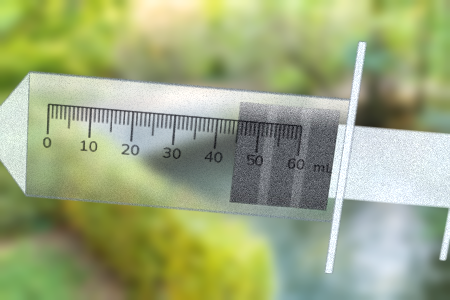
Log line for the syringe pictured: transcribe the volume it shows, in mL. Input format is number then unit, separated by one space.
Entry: 45 mL
